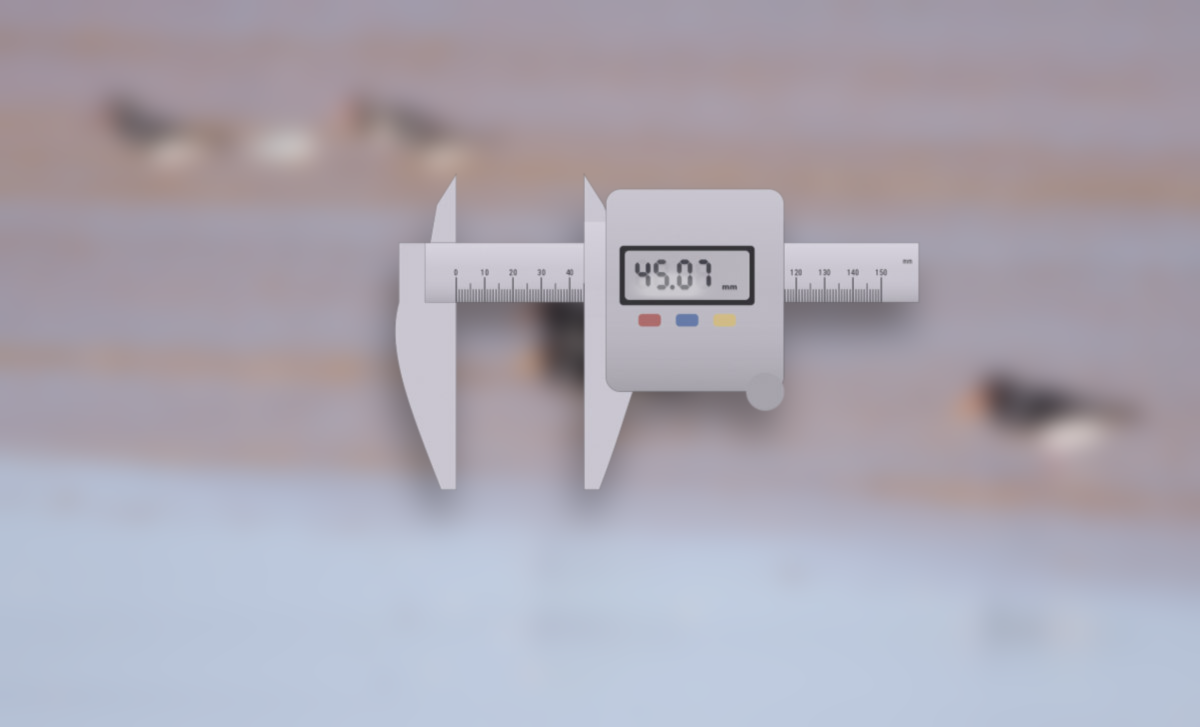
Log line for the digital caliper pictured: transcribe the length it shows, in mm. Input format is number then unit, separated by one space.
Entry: 45.07 mm
